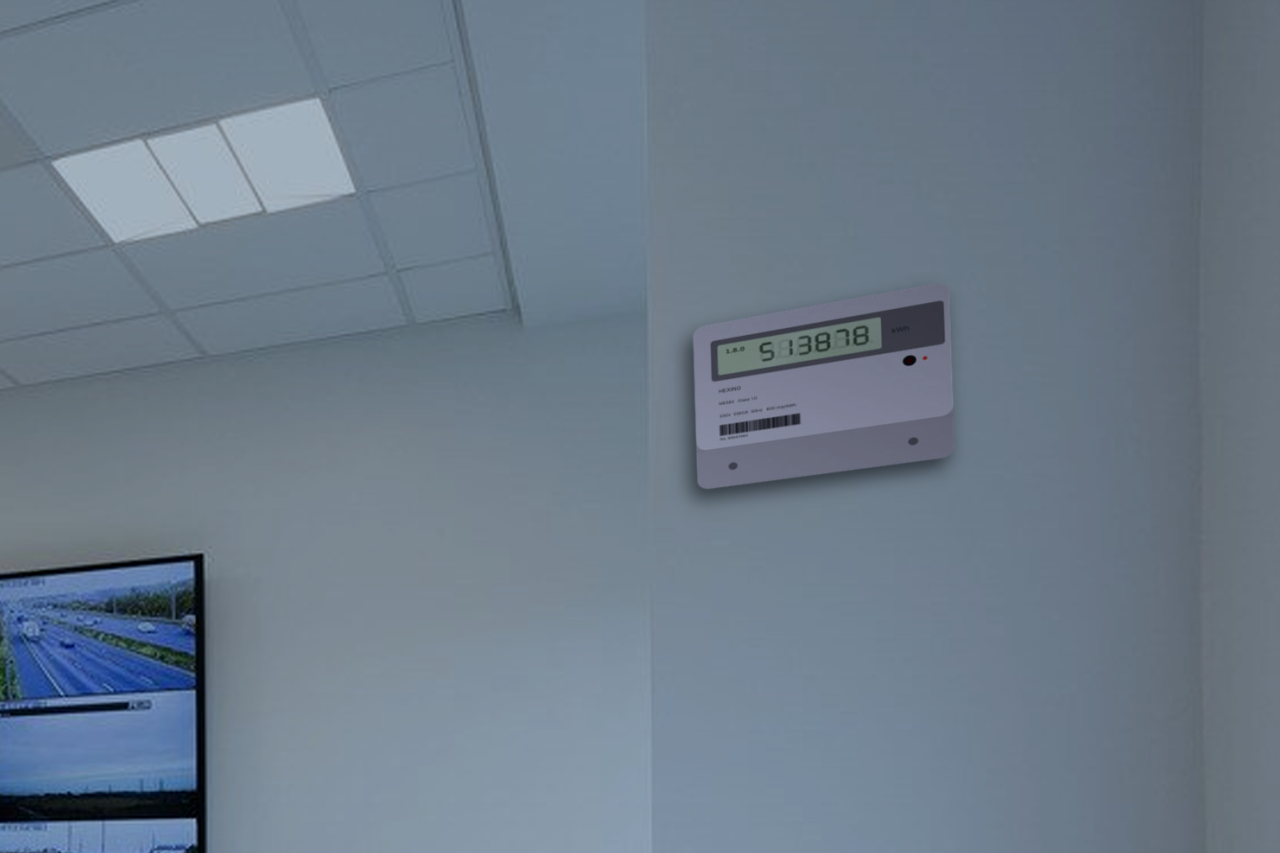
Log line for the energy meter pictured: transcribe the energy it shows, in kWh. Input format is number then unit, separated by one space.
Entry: 513878 kWh
